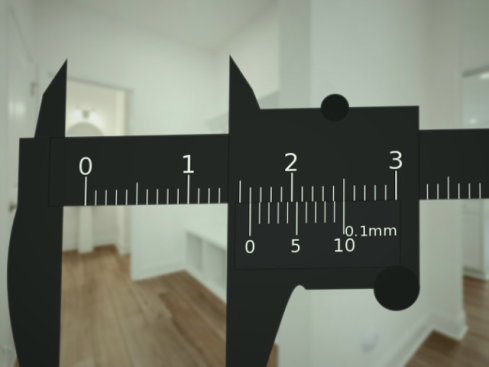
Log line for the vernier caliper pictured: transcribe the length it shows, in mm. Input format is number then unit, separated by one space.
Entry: 16.0 mm
